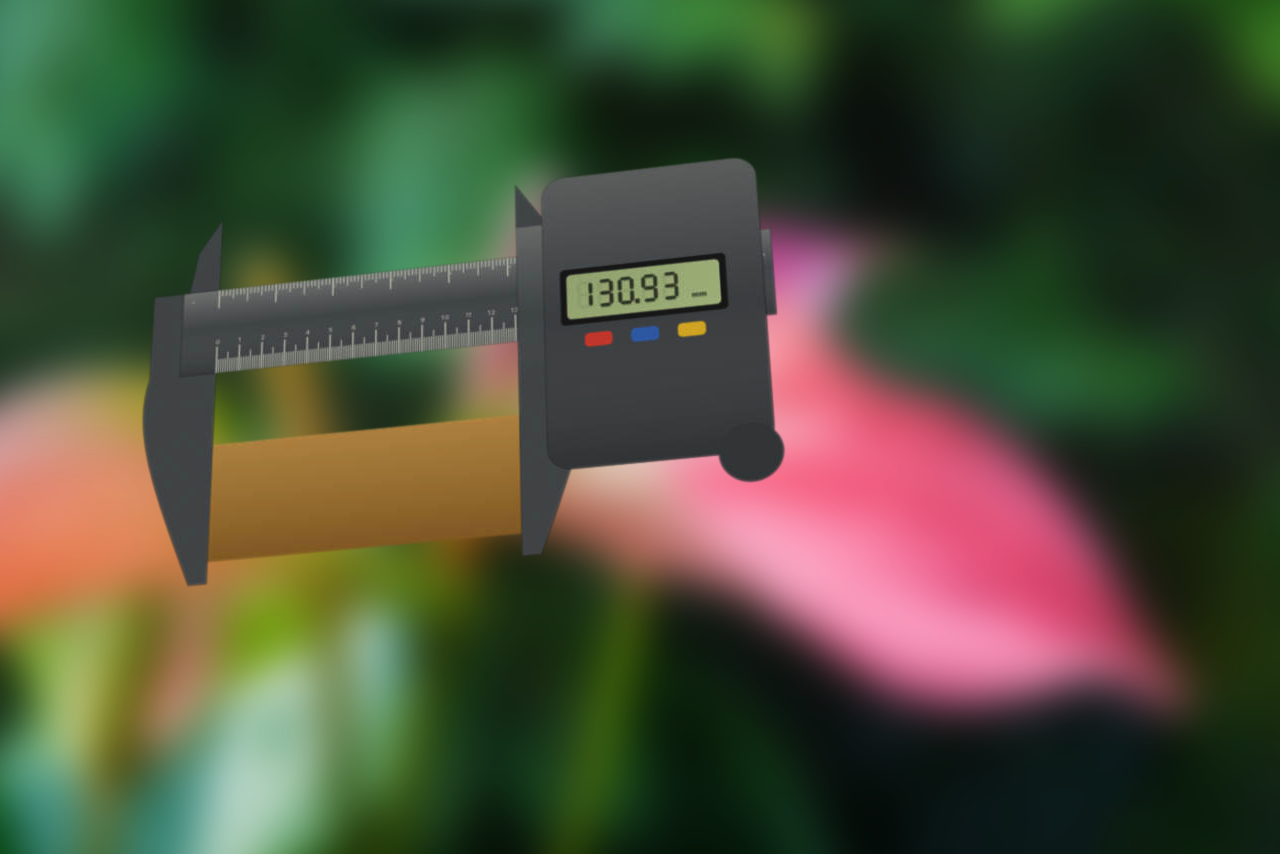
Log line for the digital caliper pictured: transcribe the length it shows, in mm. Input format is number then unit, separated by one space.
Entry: 130.93 mm
